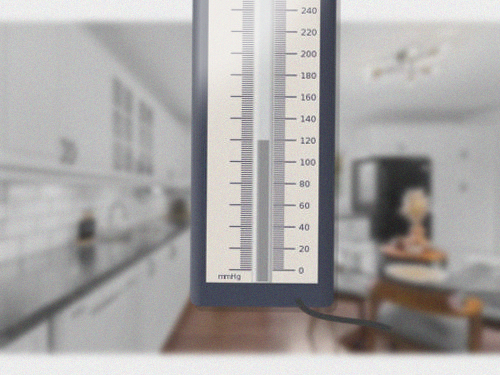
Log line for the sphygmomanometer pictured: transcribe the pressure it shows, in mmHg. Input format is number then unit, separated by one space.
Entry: 120 mmHg
